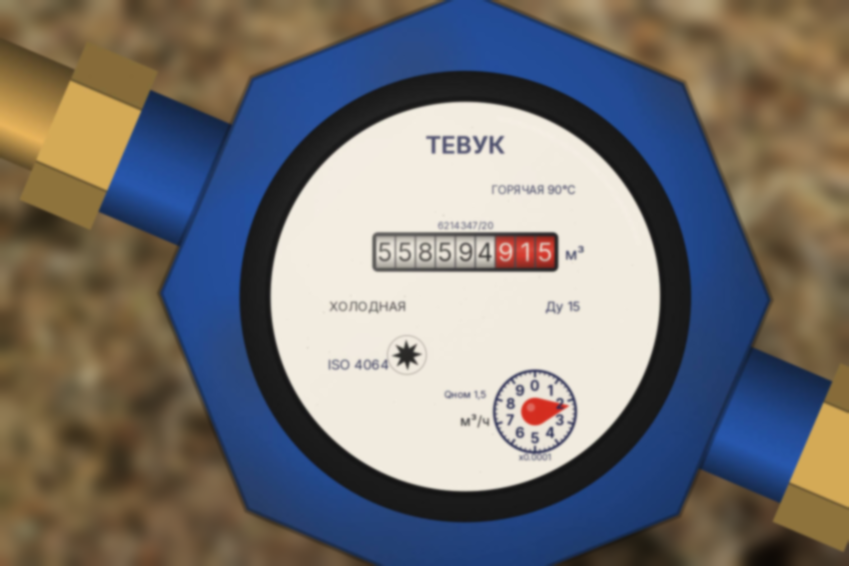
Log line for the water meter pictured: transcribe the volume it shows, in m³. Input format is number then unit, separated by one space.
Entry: 558594.9152 m³
